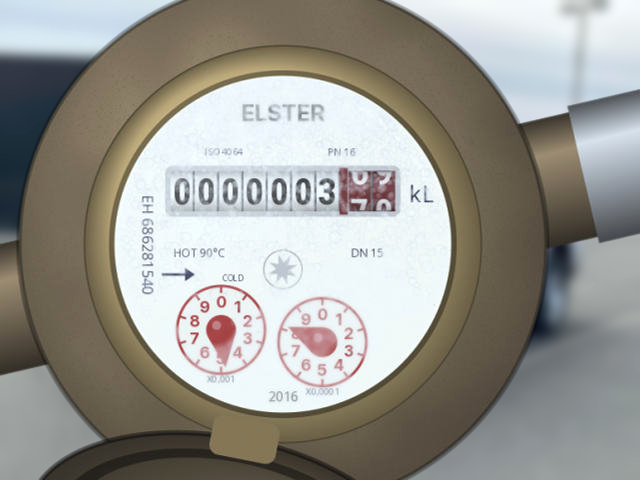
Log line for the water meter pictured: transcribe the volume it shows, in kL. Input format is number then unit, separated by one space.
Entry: 3.6948 kL
